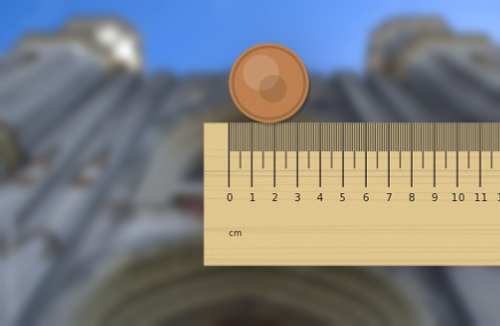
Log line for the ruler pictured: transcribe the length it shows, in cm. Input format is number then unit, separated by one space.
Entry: 3.5 cm
